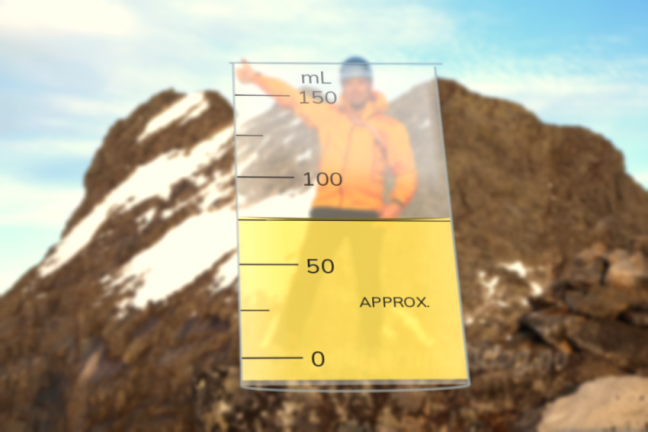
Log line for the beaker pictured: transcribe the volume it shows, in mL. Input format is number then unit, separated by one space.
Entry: 75 mL
